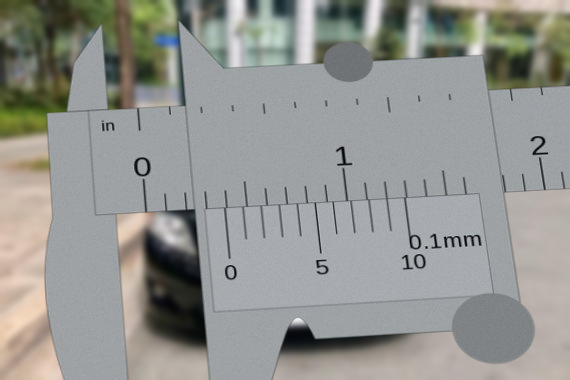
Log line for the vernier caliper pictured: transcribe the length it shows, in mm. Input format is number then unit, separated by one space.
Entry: 3.9 mm
